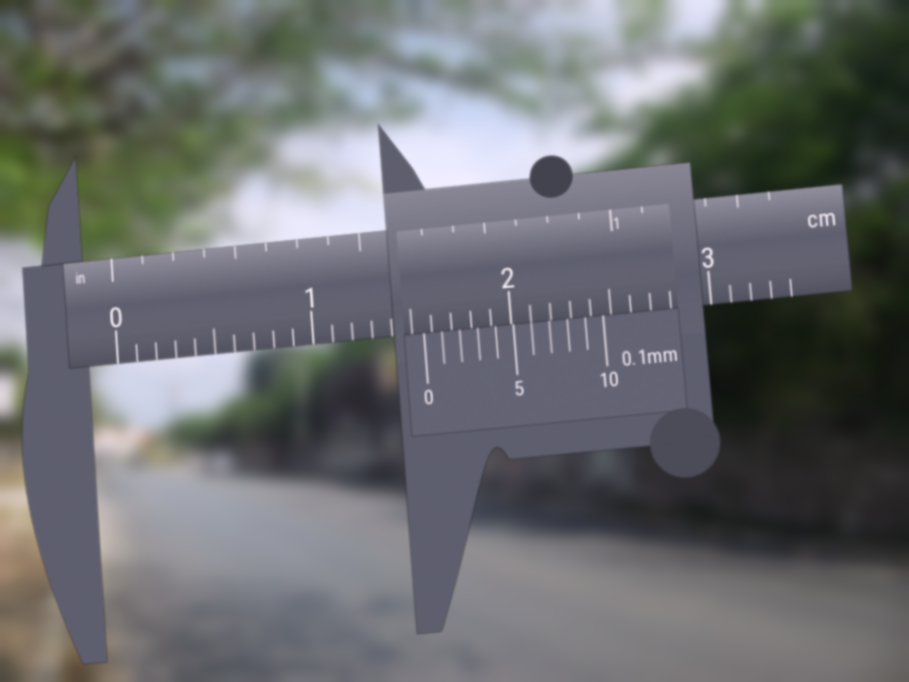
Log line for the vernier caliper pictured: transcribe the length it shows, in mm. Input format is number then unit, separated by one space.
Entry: 15.6 mm
